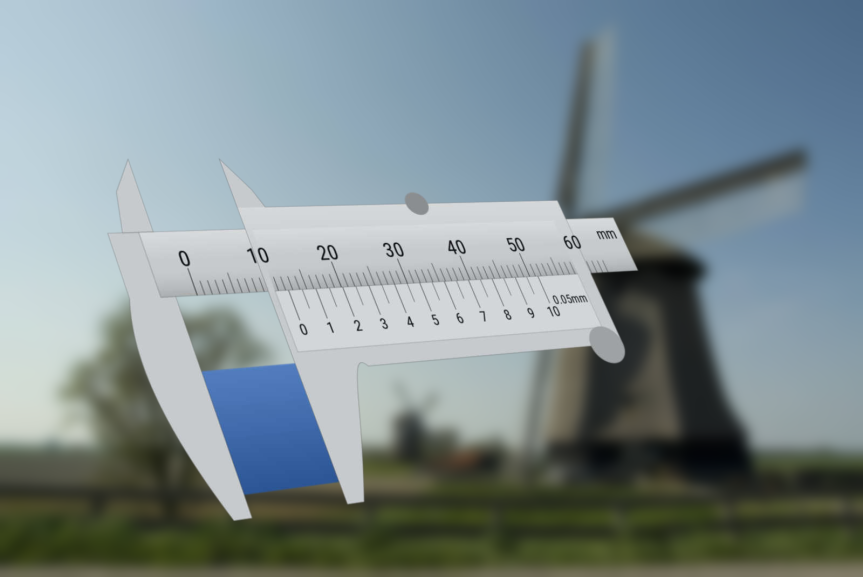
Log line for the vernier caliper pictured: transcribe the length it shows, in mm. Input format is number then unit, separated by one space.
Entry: 12.4 mm
